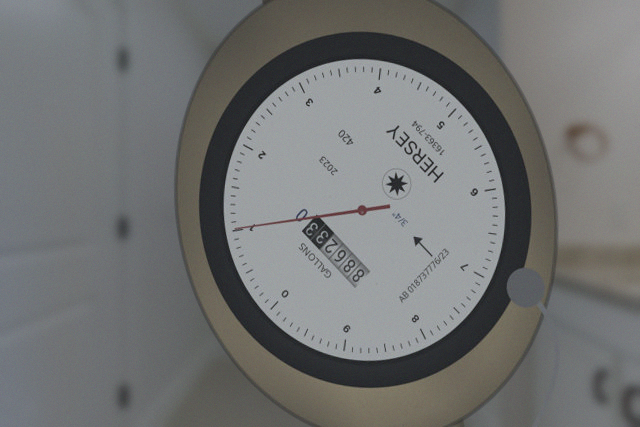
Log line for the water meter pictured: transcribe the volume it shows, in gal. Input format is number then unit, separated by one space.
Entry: 8862331.0 gal
